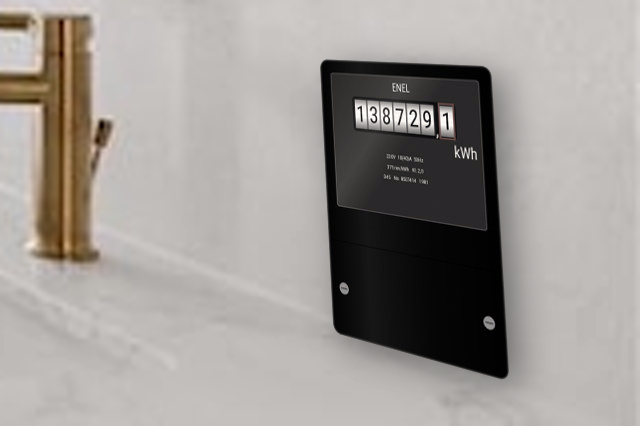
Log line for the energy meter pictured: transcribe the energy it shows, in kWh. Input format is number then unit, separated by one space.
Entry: 138729.1 kWh
